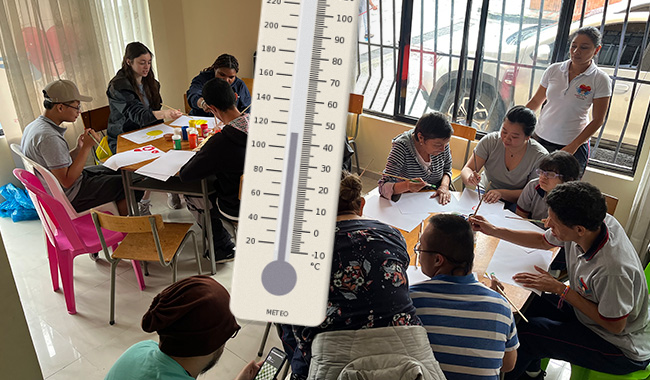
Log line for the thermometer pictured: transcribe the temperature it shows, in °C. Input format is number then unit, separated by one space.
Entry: 45 °C
